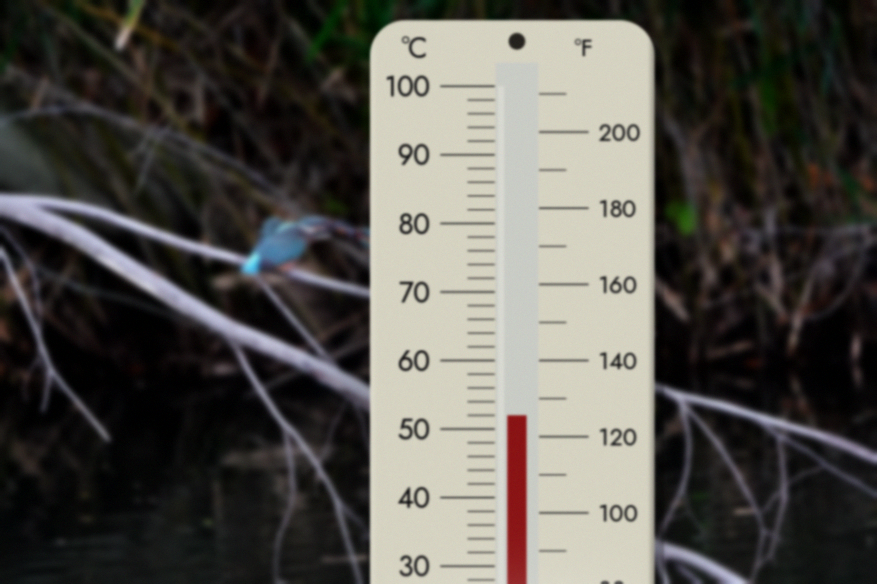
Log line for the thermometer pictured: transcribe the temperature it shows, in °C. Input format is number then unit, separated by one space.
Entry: 52 °C
